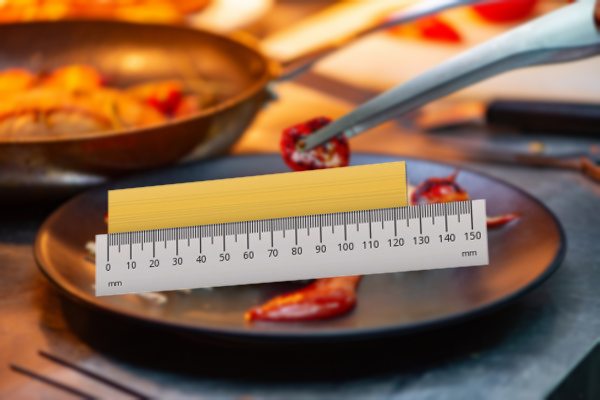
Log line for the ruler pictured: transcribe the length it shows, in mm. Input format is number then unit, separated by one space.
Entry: 125 mm
